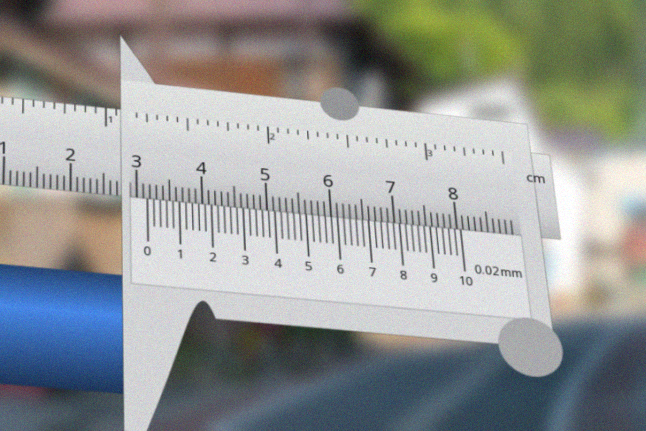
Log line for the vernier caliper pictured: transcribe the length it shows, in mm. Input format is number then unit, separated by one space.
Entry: 31.6 mm
